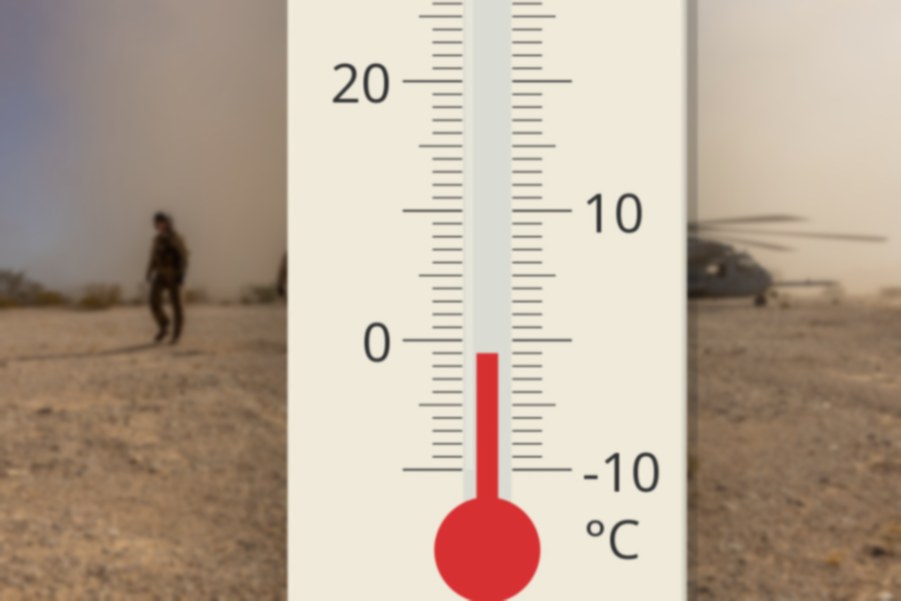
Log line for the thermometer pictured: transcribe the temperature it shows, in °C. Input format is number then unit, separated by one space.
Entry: -1 °C
